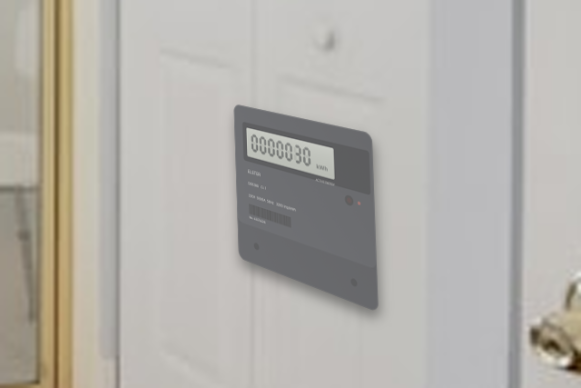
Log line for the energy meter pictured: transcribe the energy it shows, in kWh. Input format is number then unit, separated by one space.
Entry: 30 kWh
